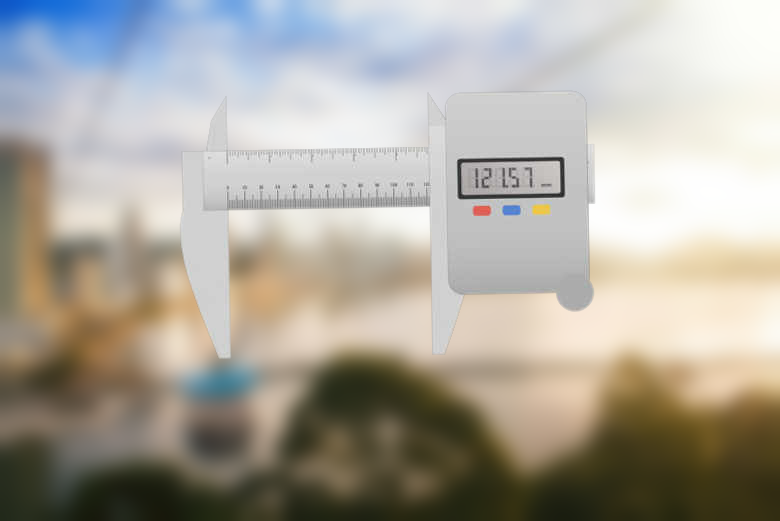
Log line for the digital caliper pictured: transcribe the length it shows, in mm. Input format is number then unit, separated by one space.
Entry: 121.57 mm
